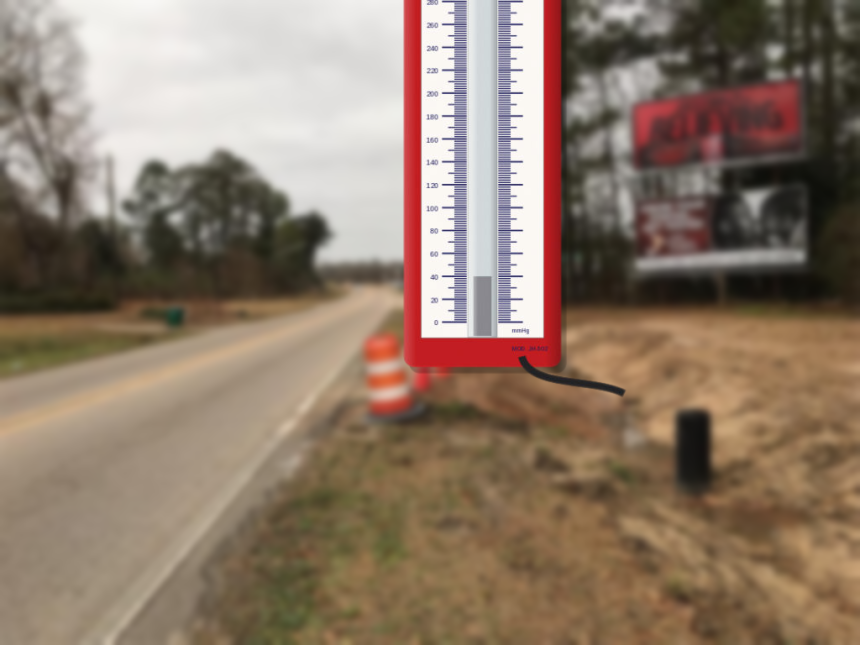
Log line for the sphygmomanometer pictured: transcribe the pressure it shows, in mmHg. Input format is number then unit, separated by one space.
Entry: 40 mmHg
